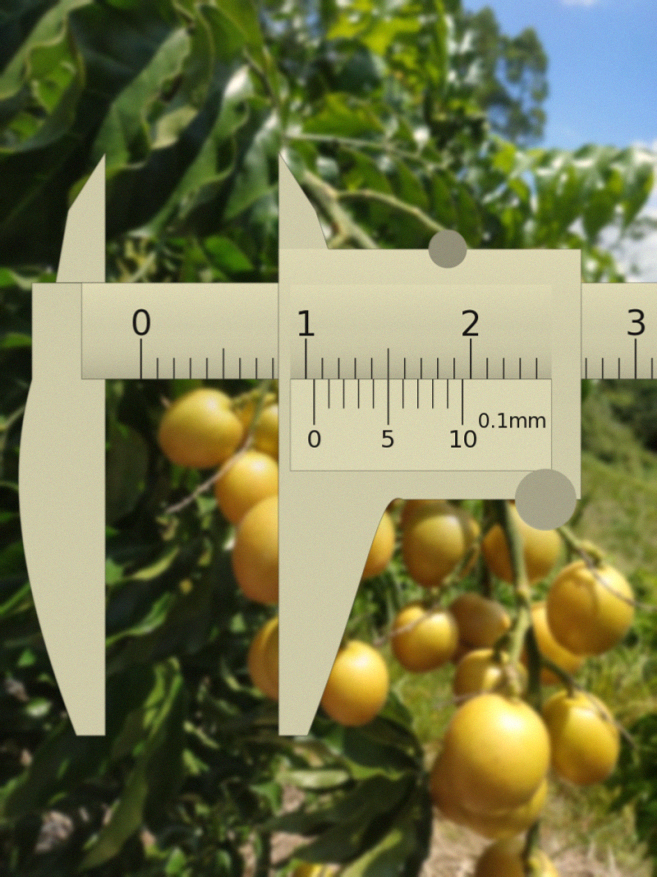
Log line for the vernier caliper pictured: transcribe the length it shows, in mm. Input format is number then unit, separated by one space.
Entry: 10.5 mm
